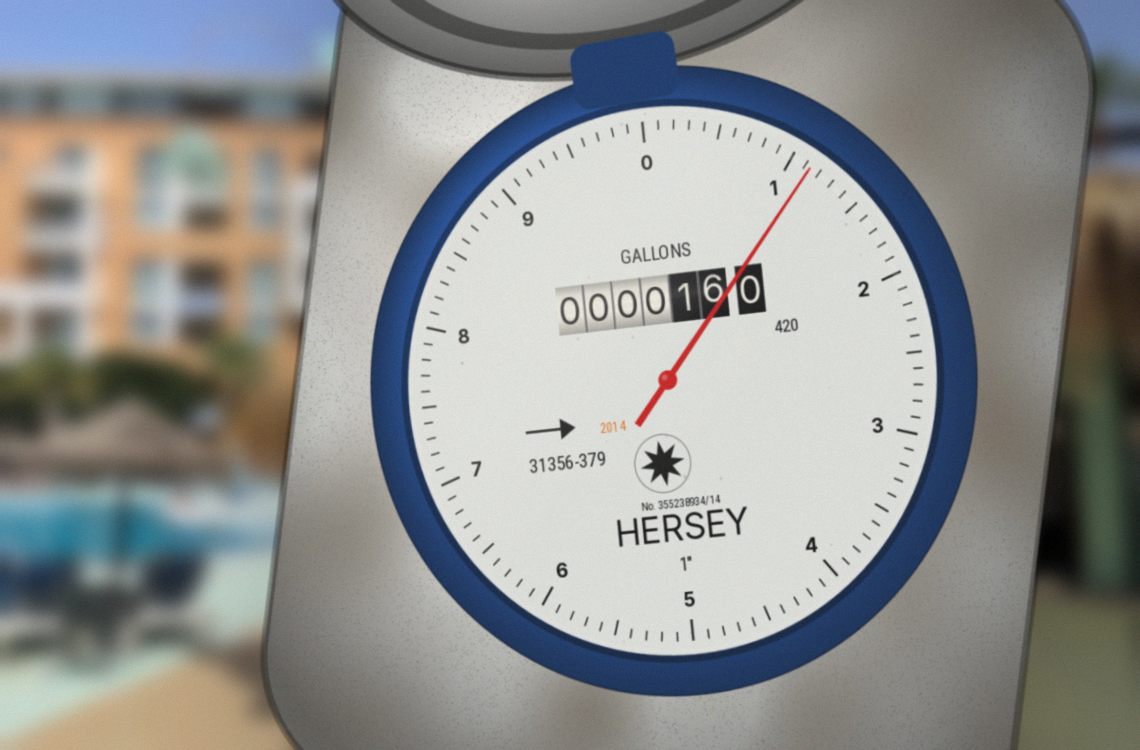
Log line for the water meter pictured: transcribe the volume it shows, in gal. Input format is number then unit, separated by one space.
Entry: 161.1 gal
